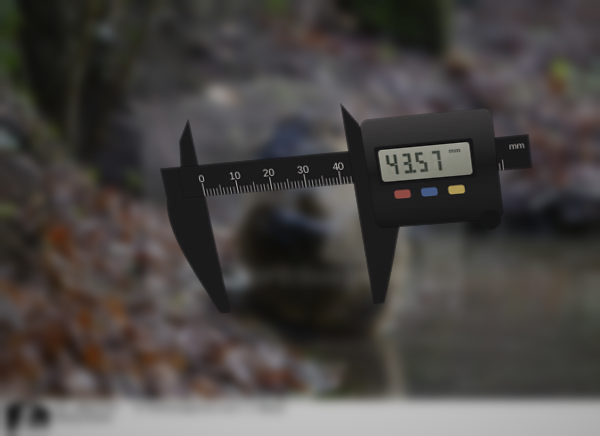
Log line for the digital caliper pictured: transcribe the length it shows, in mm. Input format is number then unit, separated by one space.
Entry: 43.57 mm
